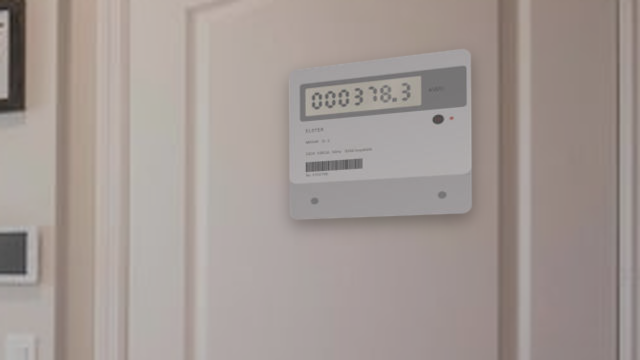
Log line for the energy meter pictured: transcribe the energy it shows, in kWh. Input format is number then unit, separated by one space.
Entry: 378.3 kWh
